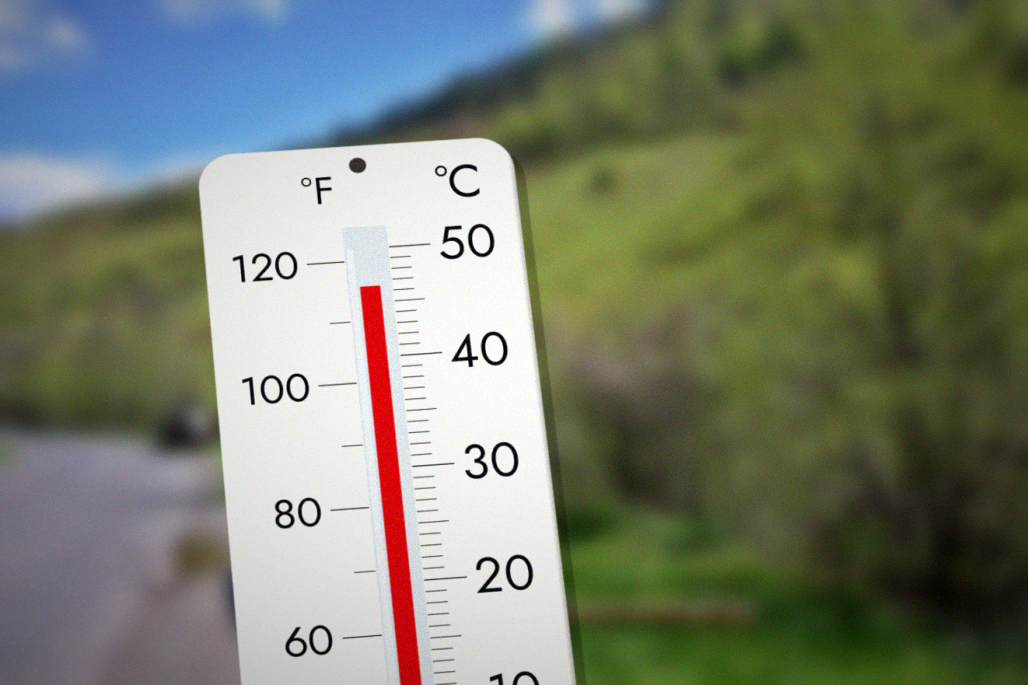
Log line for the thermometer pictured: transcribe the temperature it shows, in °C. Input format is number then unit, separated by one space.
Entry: 46.5 °C
